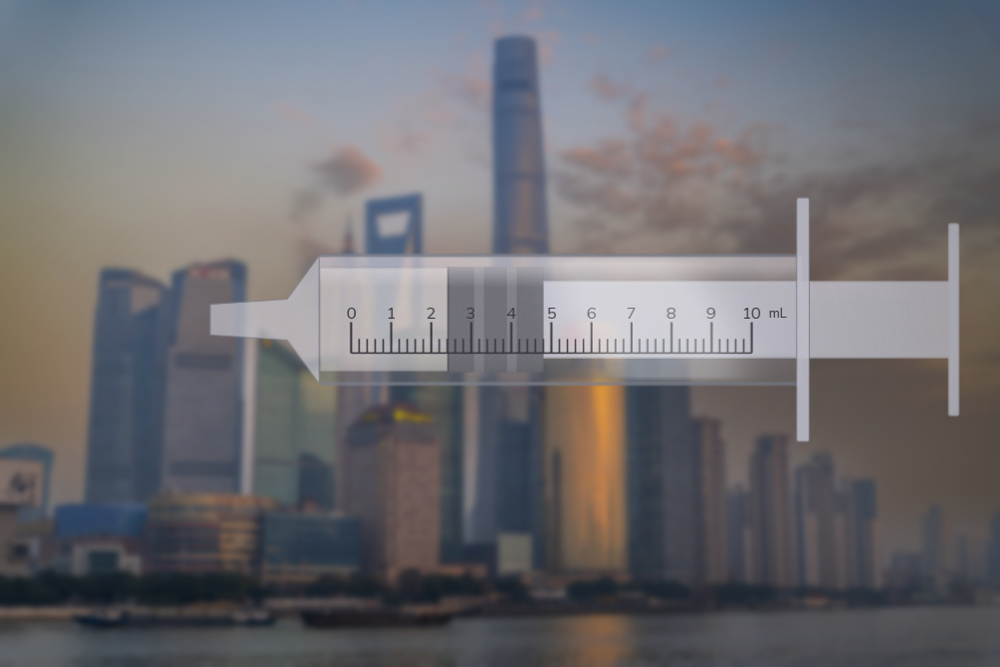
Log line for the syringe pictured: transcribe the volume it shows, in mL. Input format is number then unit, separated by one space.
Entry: 2.4 mL
